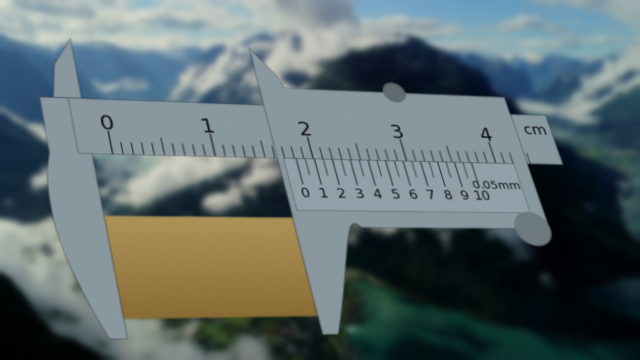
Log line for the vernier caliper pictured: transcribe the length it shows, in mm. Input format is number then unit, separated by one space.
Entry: 18.2 mm
